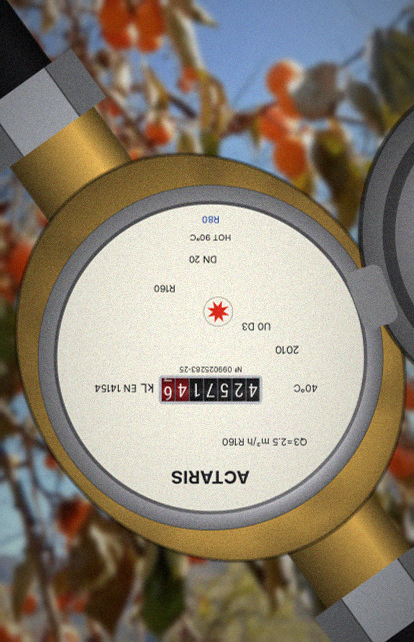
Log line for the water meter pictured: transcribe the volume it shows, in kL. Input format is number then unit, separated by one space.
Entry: 42571.46 kL
